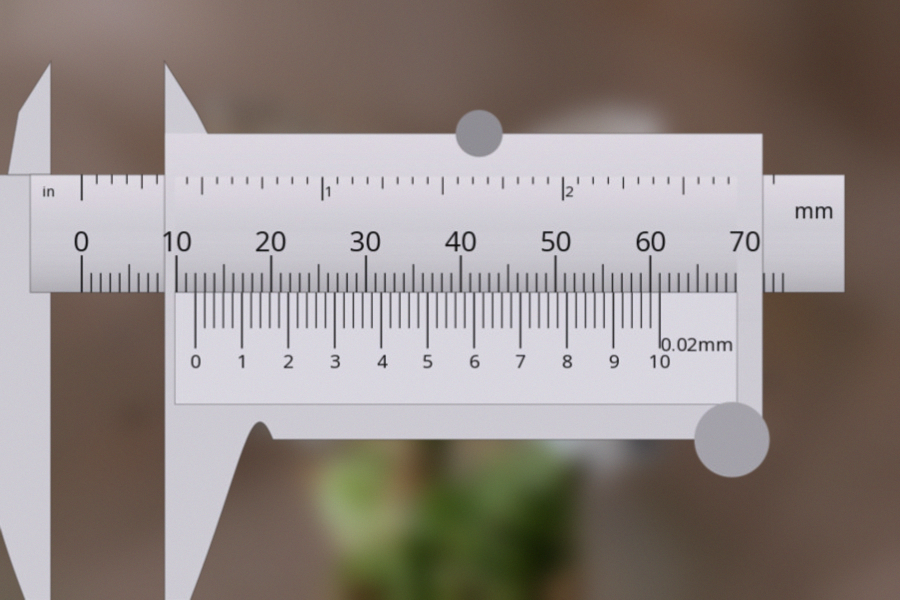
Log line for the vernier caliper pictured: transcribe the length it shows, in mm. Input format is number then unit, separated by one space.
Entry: 12.0 mm
